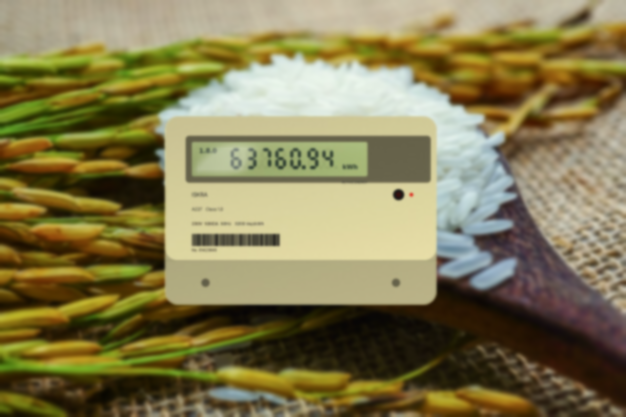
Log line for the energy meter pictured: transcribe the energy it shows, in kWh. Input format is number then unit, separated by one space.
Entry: 63760.94 kWh
